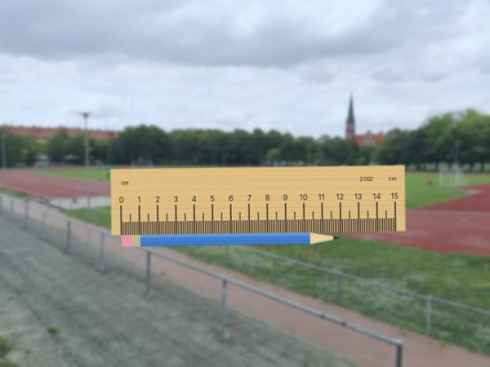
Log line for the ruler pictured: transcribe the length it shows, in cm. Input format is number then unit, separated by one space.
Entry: 12 cm
